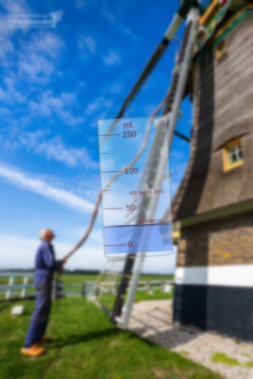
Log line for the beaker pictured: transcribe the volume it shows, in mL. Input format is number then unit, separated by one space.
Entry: 25 mL
